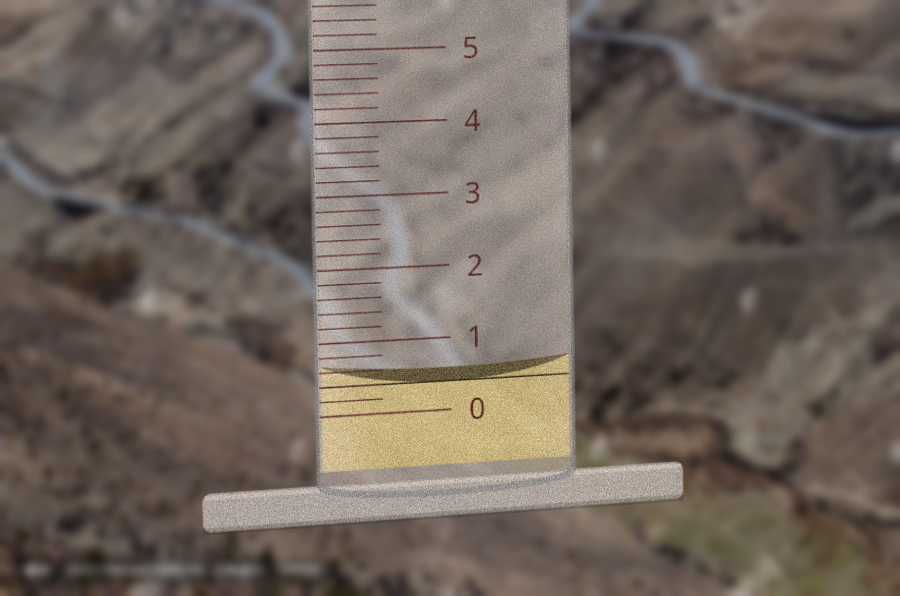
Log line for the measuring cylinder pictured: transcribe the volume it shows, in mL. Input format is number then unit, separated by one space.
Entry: 0.4 mL
